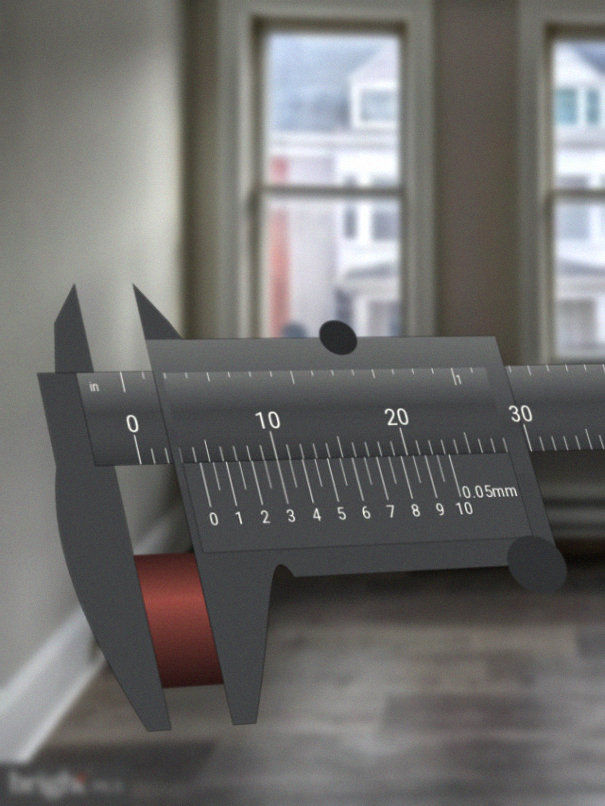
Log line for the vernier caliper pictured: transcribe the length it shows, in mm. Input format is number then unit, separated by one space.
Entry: 4.3 mm
